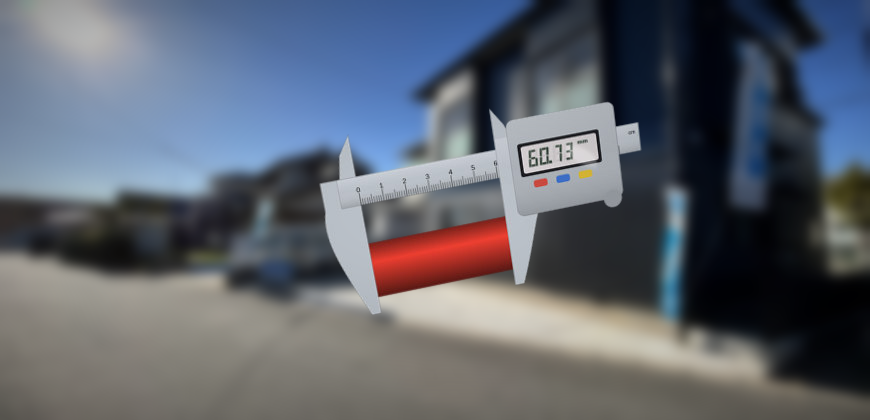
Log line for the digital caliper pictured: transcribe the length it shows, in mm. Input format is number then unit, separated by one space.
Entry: 60.73 mm
